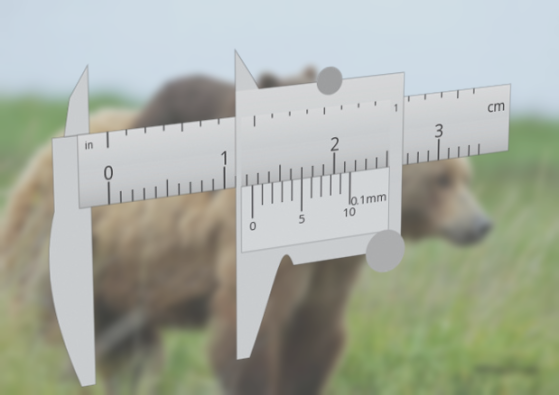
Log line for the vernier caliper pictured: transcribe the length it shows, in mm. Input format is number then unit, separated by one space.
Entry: 12.5 mm
